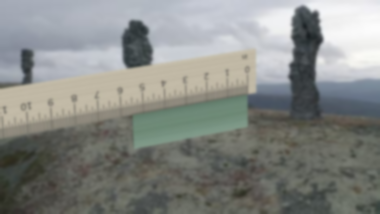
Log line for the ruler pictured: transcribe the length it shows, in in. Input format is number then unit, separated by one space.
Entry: 5.5 in
